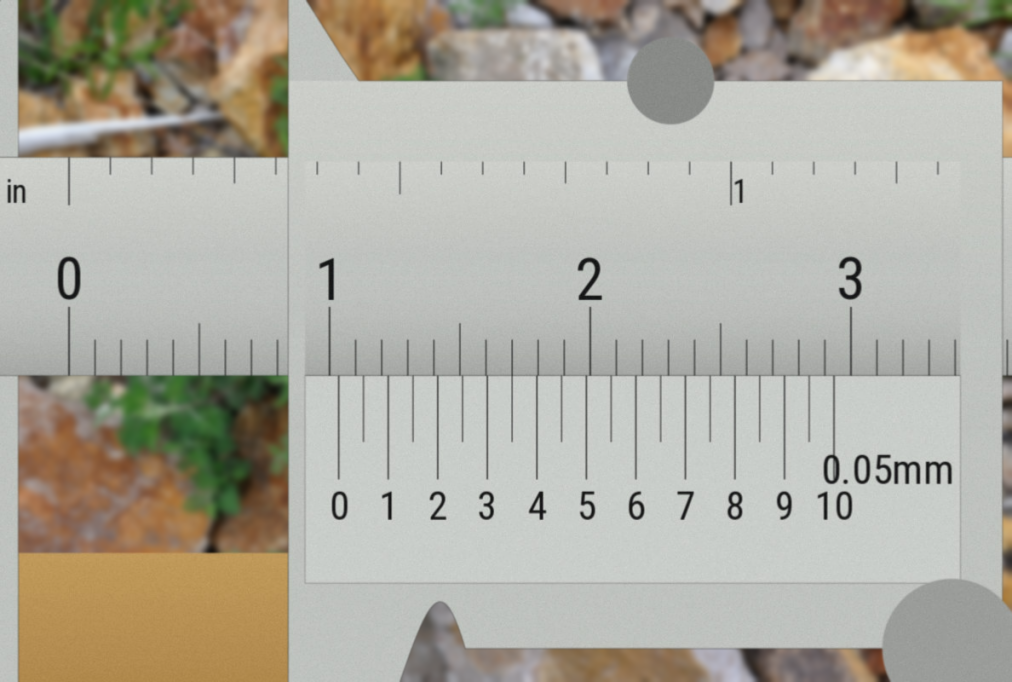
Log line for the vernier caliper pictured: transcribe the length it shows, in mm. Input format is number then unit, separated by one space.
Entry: 10.35 mm
